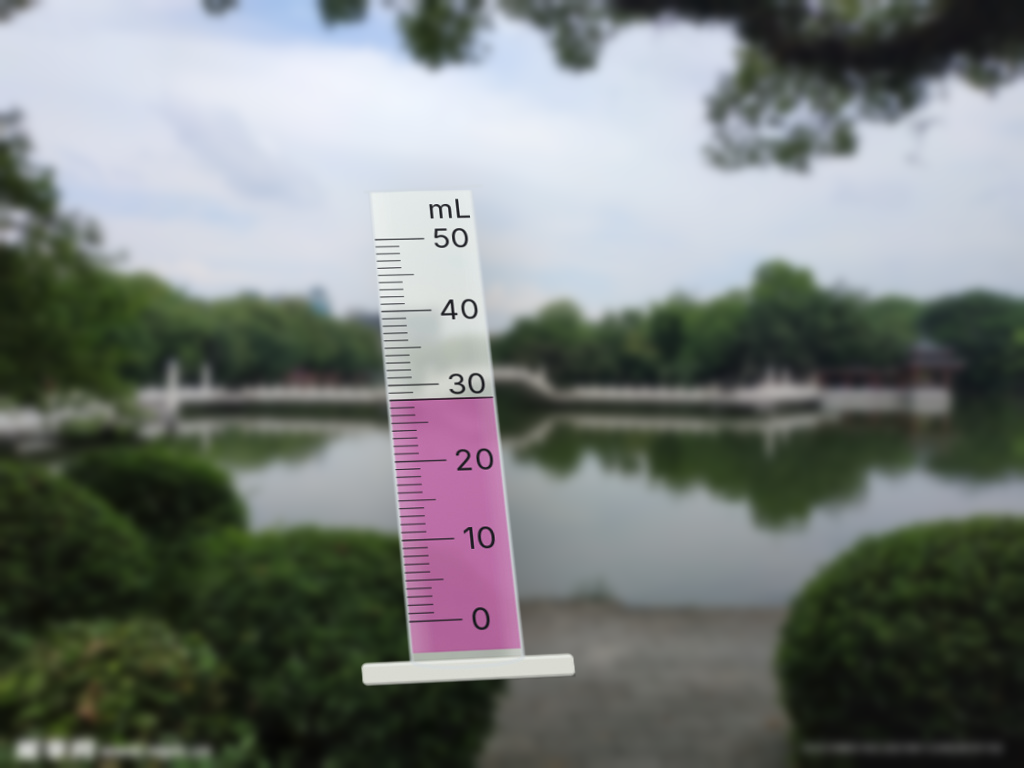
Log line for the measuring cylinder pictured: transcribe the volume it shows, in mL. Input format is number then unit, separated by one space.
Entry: 28 mL
